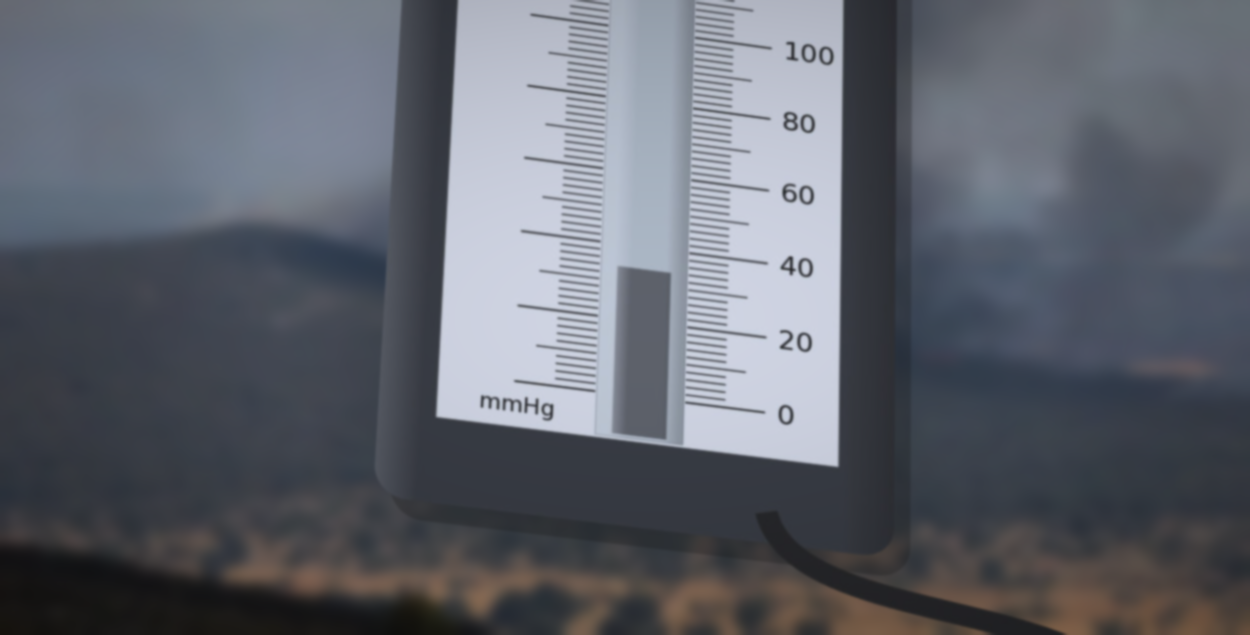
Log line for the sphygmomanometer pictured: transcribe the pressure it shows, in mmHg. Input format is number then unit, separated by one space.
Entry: 34 mmHg
